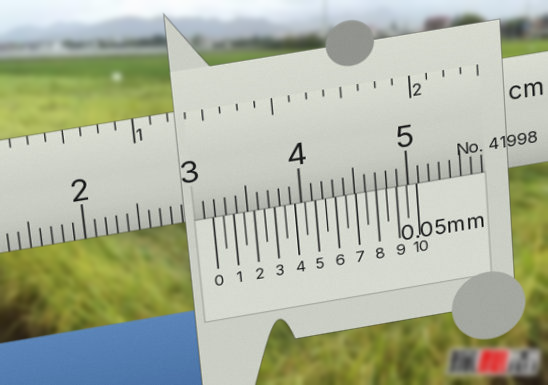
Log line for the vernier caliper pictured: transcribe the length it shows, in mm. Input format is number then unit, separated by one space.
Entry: 31.8 mm
